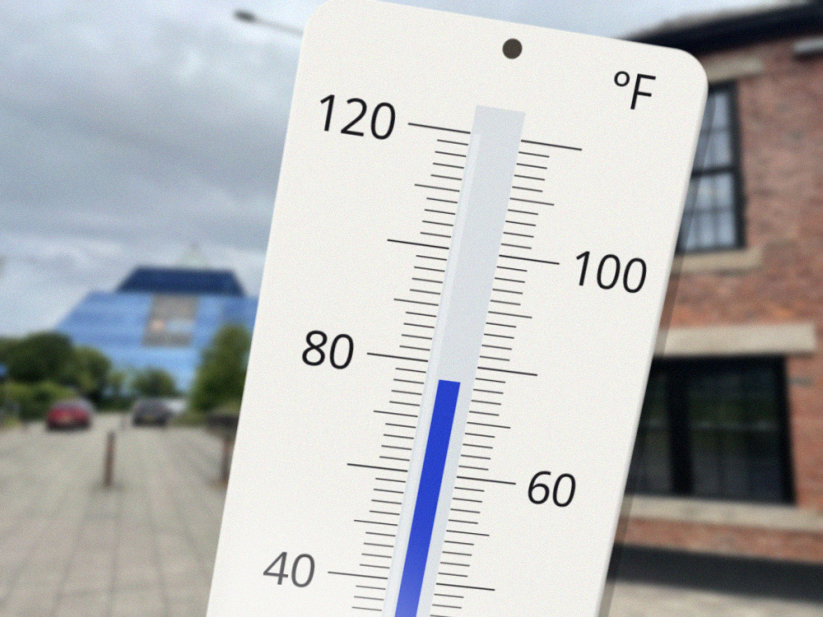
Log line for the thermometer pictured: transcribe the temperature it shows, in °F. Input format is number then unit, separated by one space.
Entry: 77 °F
